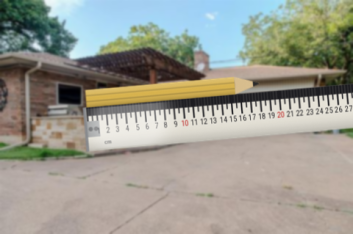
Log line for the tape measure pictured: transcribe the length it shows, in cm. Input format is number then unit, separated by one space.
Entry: 18 cm
